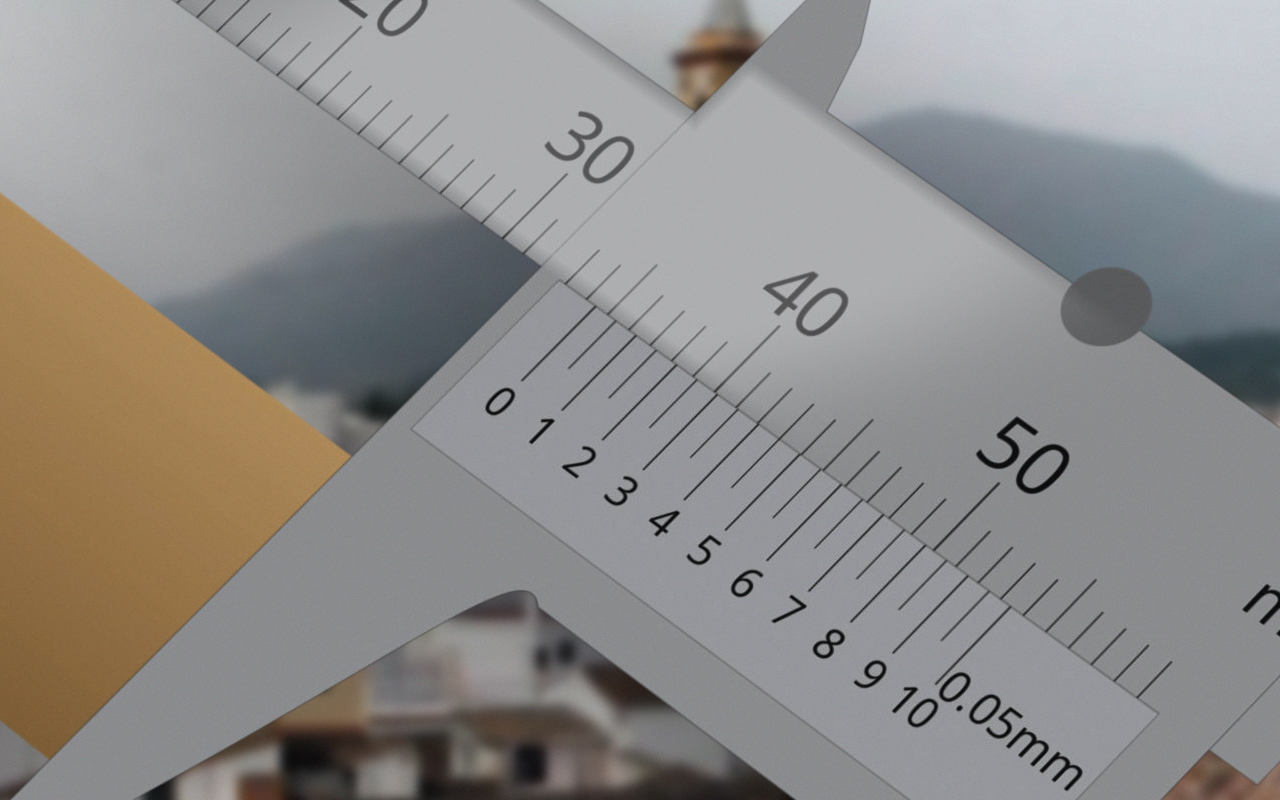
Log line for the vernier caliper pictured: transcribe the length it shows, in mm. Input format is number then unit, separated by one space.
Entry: 34.45 mm
